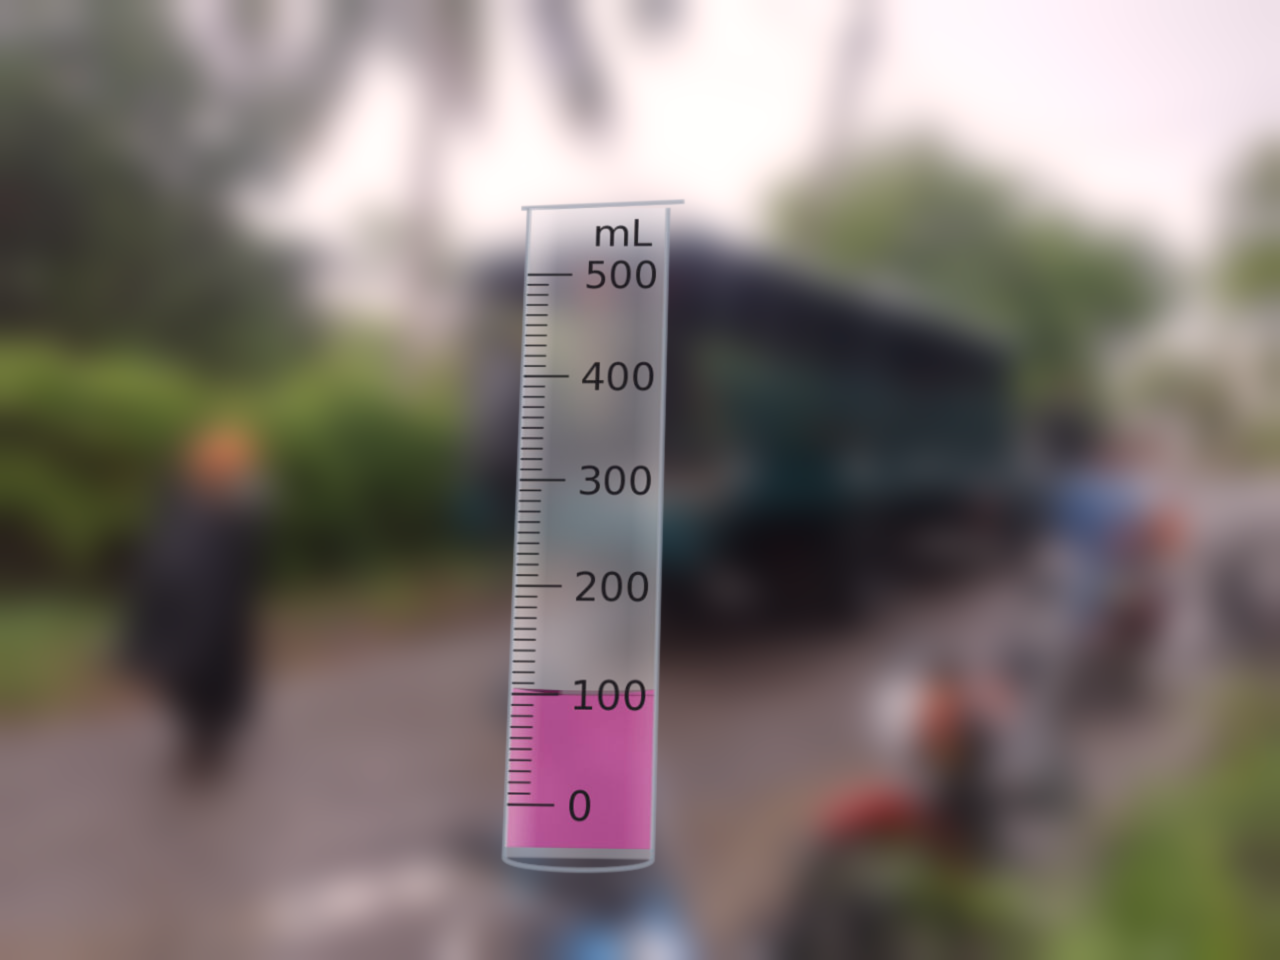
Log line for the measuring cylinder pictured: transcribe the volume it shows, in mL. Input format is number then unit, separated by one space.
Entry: 100 mL
